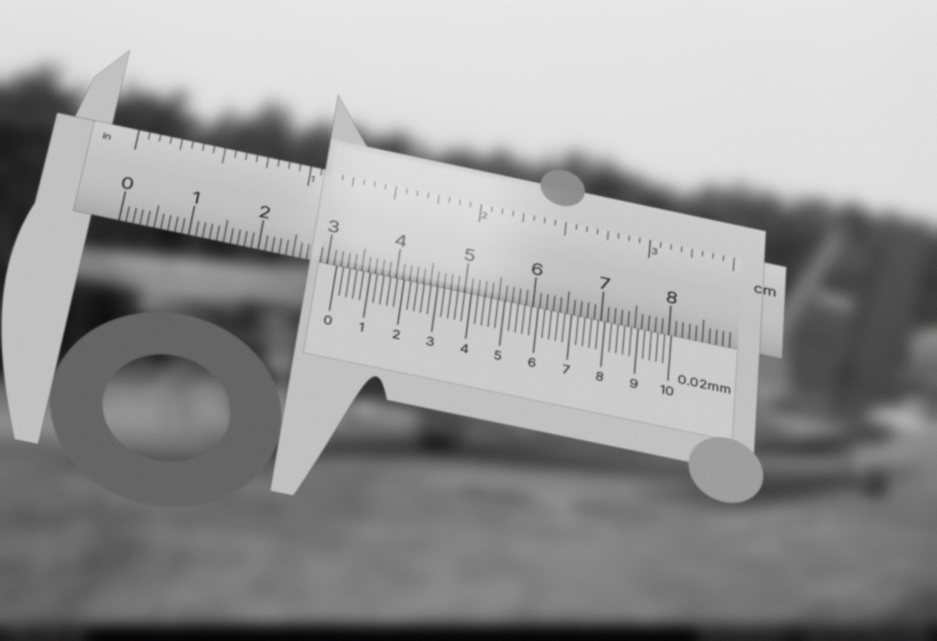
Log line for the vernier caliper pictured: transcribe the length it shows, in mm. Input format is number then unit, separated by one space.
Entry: 31.4 mm
